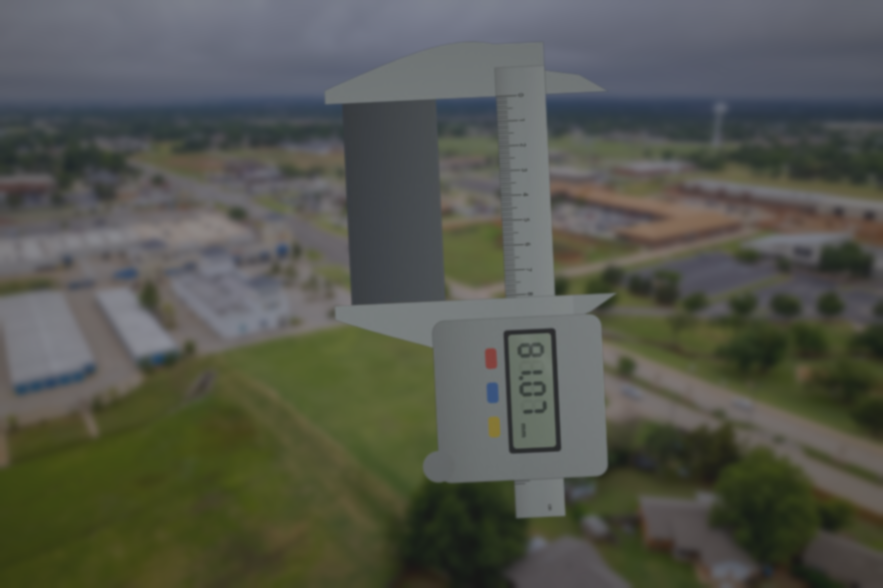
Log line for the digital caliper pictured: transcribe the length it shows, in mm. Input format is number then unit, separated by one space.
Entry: 81.07 mm
